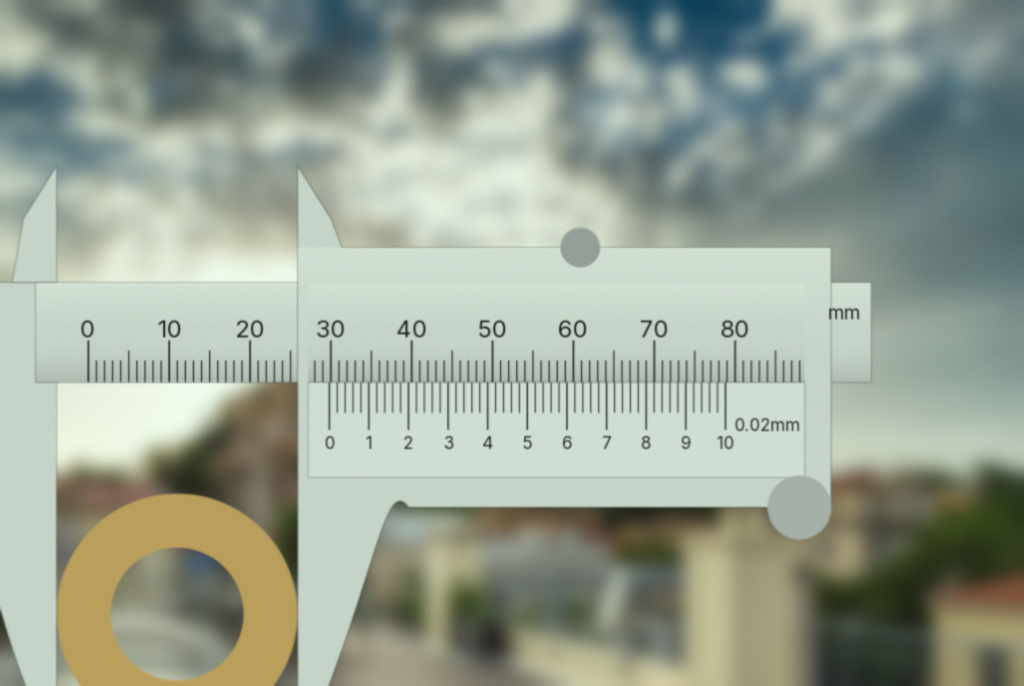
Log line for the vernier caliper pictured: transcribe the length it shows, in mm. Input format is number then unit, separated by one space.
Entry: 29.8 mm
